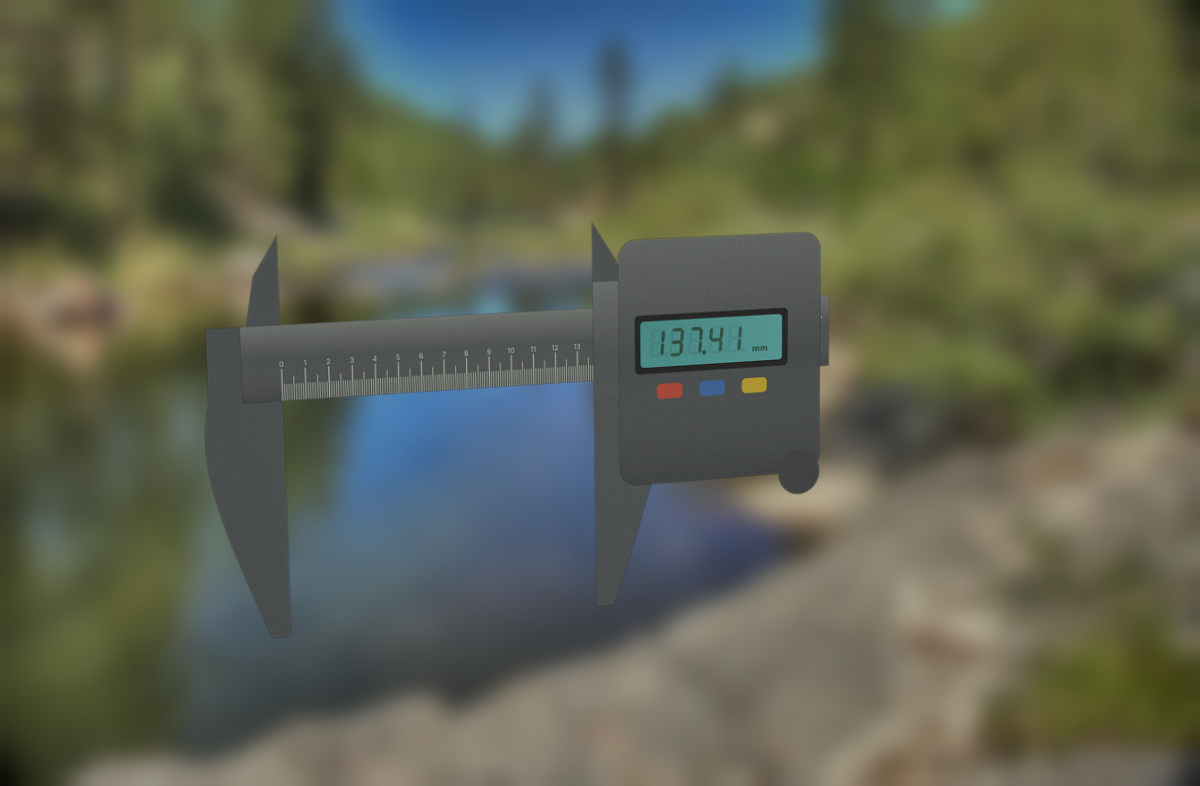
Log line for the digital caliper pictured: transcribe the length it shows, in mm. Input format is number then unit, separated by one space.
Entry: 137.41 mm
